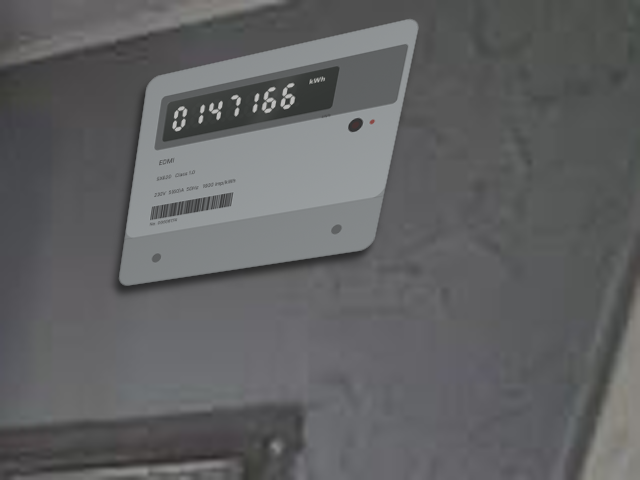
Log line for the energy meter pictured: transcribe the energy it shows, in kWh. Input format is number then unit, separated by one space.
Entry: 147166 kWh
